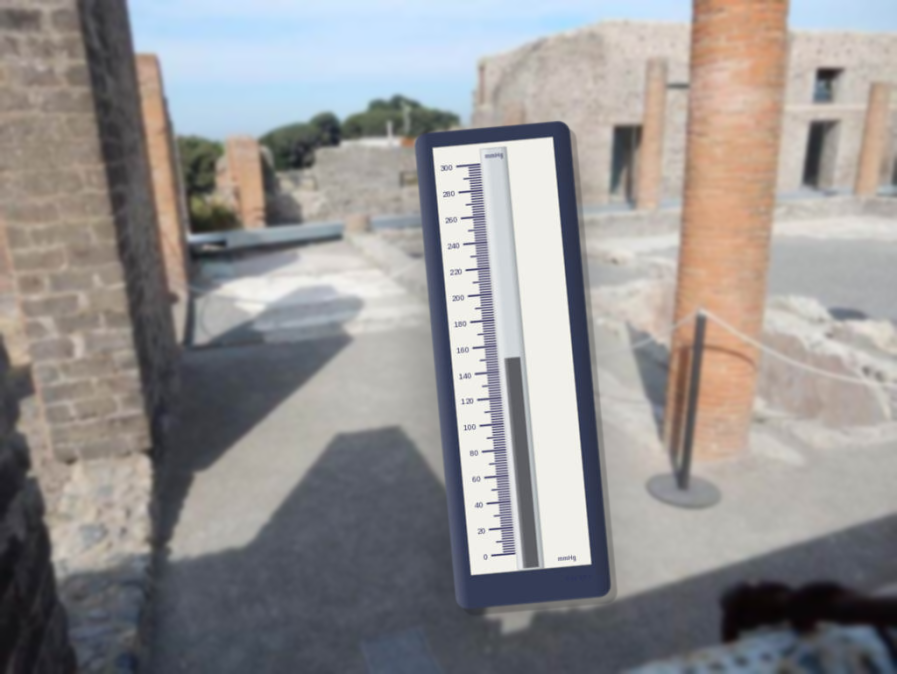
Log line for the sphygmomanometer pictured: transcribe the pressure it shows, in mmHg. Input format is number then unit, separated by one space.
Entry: 150 mmHg
